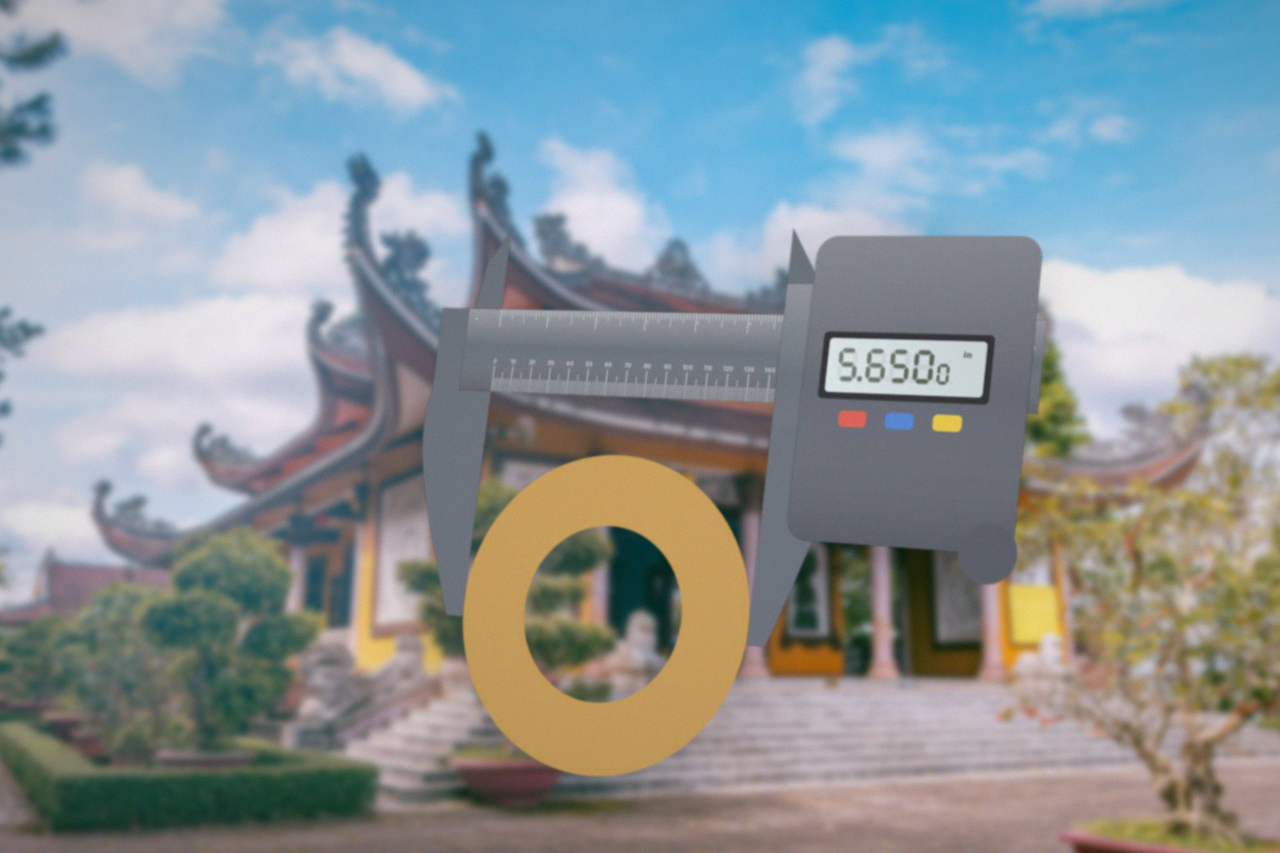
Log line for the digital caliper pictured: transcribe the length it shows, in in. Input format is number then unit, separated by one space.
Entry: 5.6500 in
